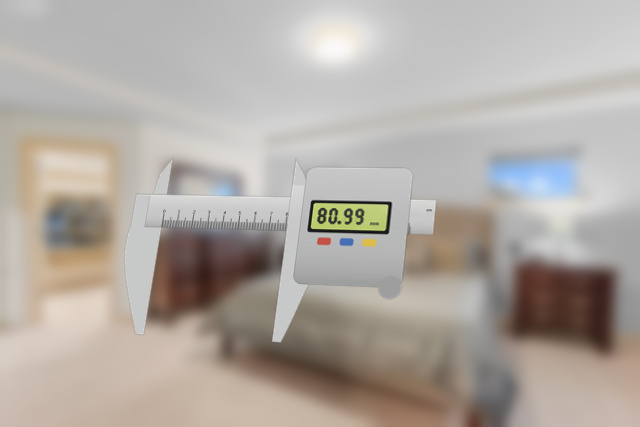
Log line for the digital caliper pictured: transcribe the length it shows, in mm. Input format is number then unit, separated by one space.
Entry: 80.99 mm
